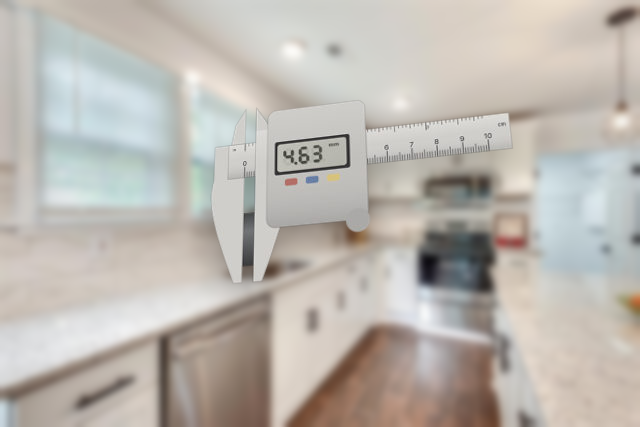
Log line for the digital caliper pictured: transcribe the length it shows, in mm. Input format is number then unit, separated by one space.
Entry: 4.63 mm
